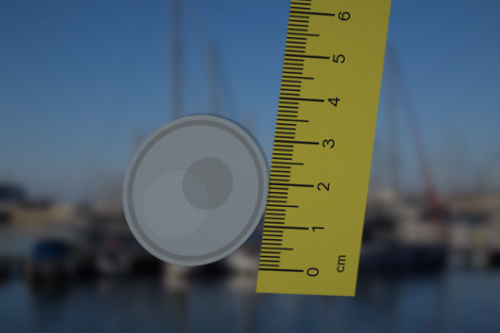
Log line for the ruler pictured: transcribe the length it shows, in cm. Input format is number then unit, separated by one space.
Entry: 3.5 cm
